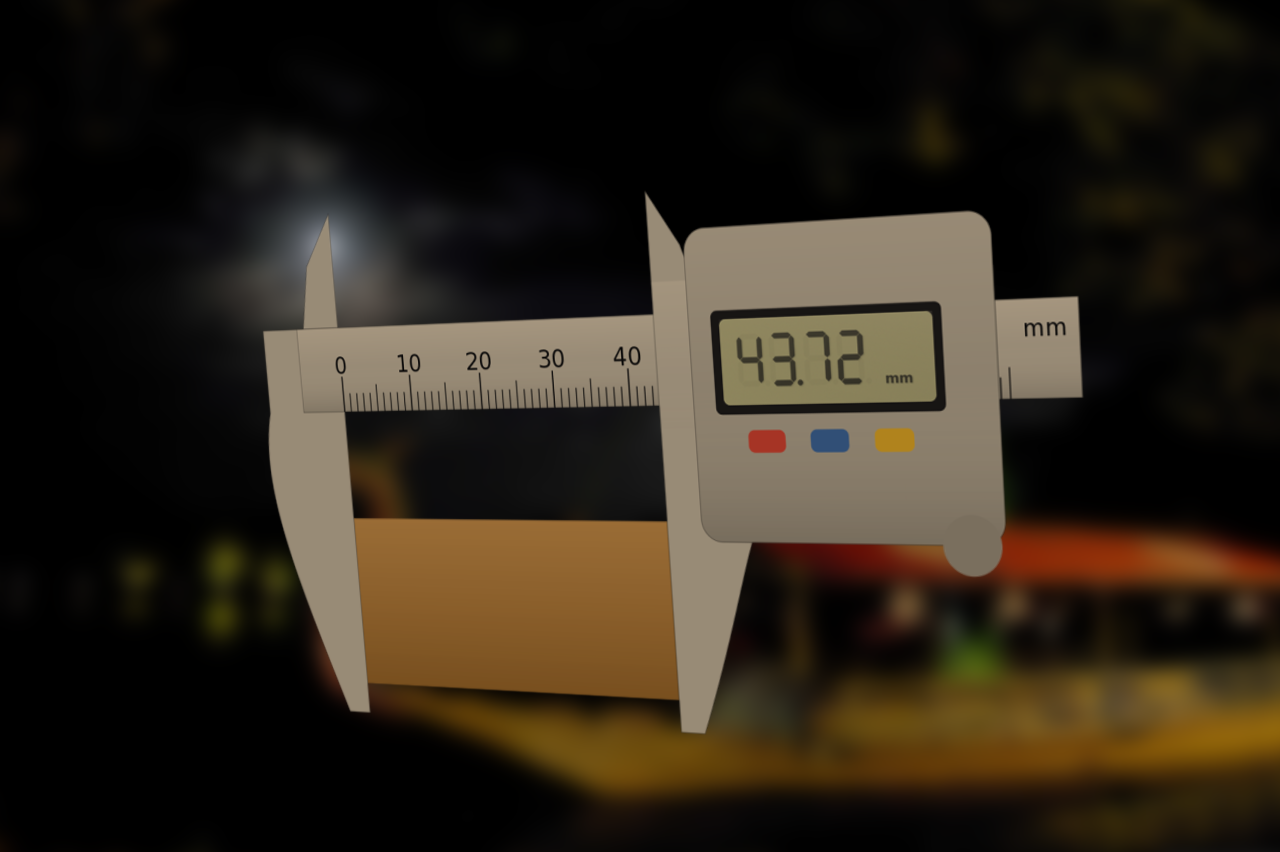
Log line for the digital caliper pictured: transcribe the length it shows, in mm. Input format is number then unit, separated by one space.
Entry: 43.72 mm
